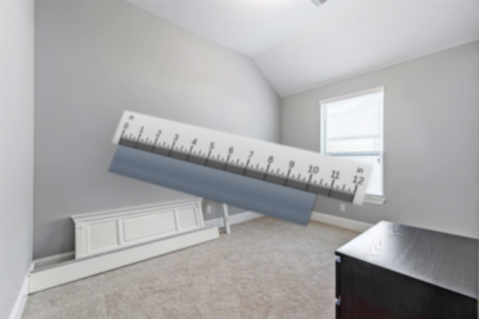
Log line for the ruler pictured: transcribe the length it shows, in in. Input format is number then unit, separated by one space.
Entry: 10.5 in
